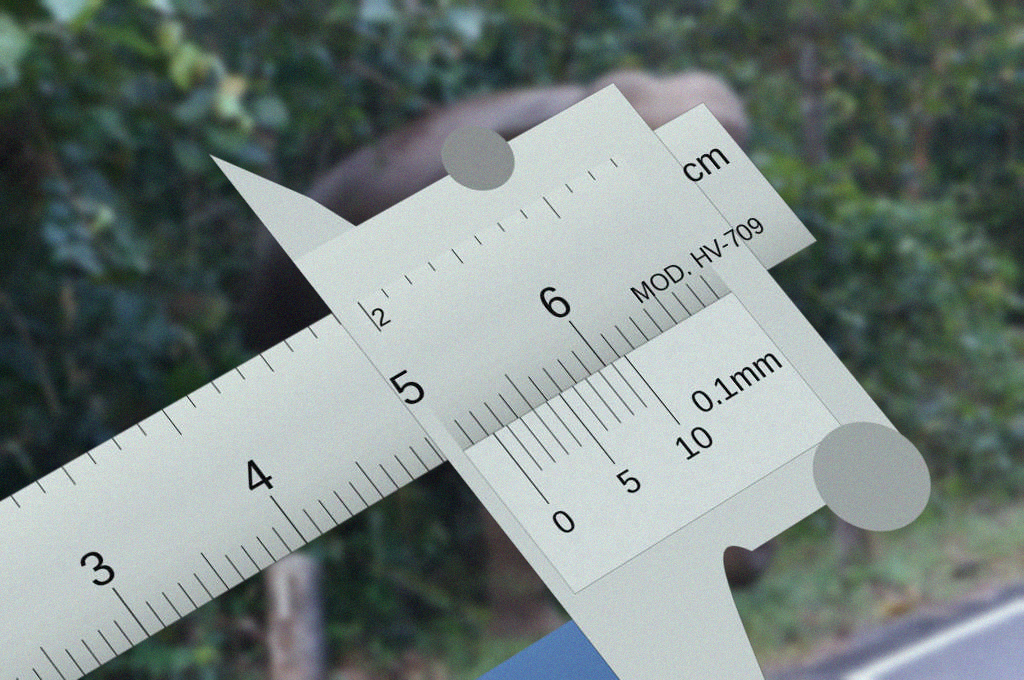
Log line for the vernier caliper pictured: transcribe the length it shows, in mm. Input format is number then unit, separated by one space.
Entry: 52.3 mm
